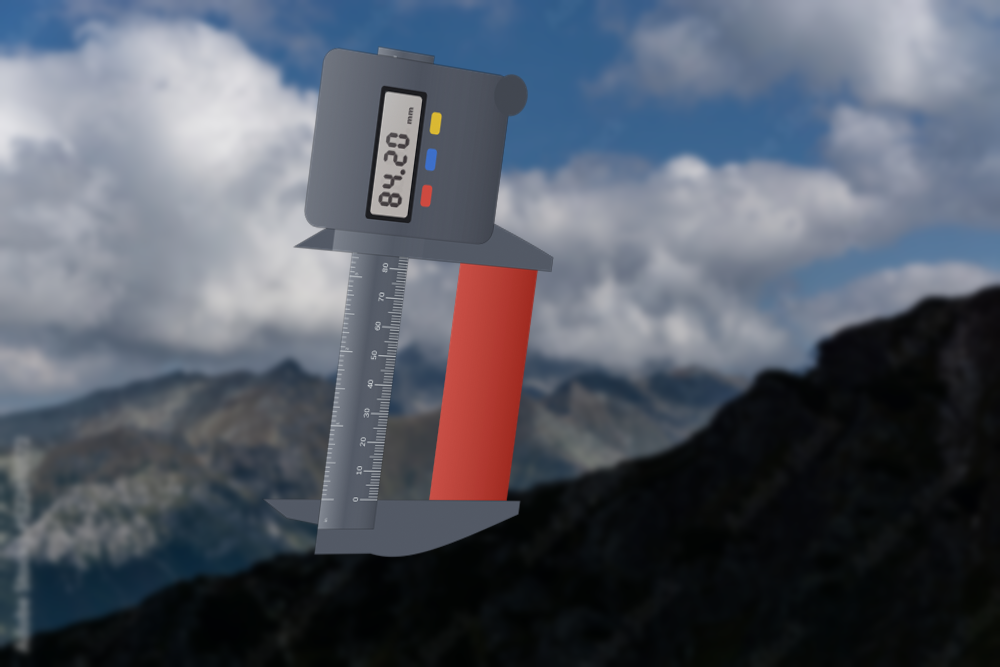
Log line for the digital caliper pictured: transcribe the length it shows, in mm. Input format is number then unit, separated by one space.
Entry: 84.20 mm
